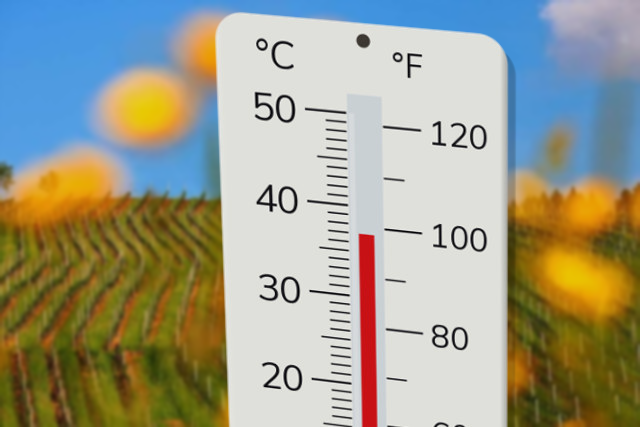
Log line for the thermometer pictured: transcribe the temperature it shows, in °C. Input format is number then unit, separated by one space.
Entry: 37 °C
